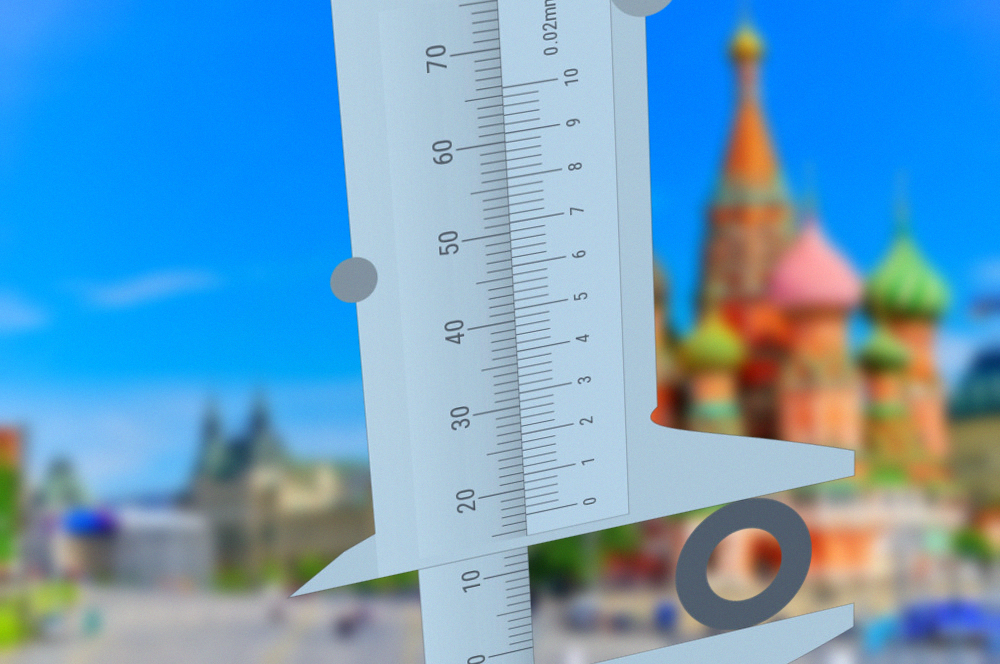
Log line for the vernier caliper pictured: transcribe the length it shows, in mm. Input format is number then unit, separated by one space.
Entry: 16.8 mm
